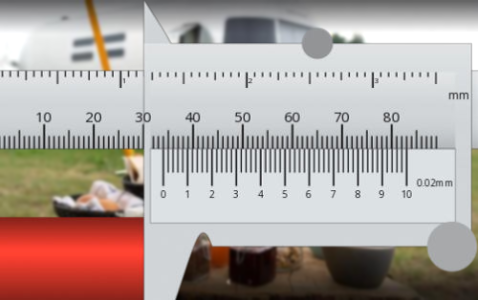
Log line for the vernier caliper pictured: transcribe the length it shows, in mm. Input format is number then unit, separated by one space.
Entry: 34.0 mm
